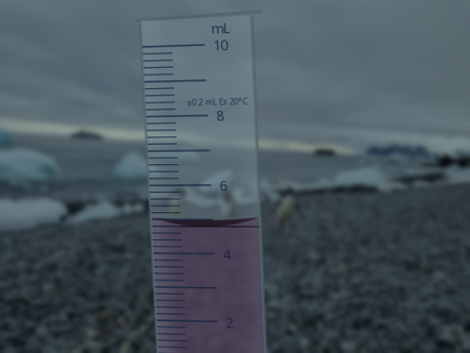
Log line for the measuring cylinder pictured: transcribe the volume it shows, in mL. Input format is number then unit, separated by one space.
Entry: 4.8 mL
